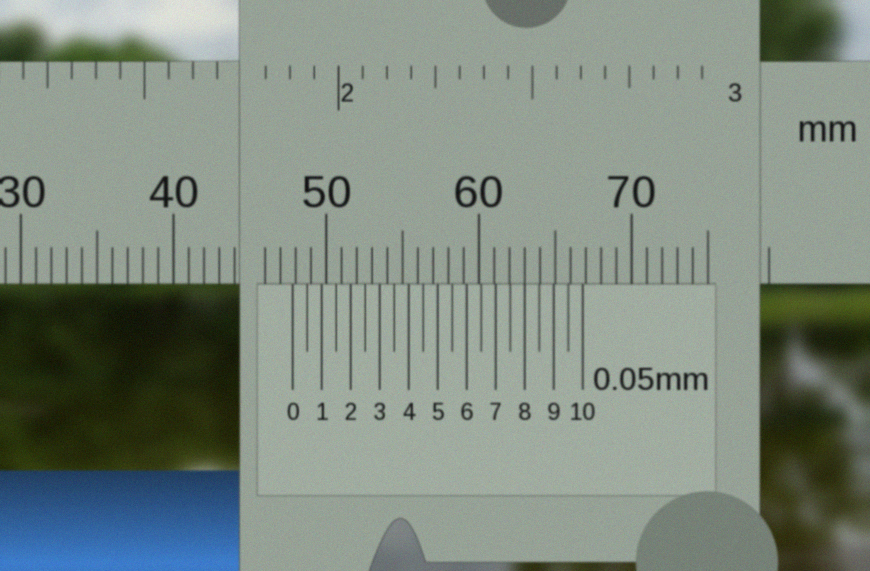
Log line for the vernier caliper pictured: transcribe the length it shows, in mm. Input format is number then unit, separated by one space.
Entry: 47.8 mm
